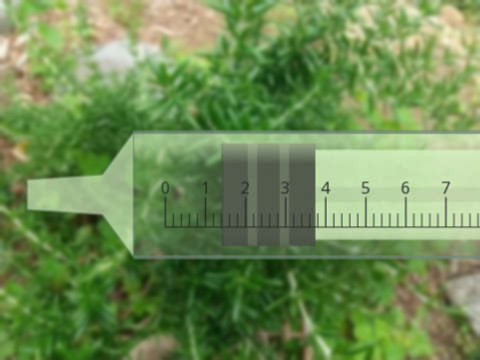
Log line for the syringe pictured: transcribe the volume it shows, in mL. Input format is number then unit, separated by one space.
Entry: 1.4 mL
